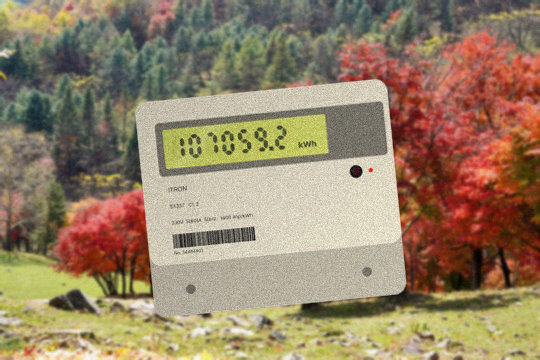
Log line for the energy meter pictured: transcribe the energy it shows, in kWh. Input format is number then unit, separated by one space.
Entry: 107059.2 kWh
